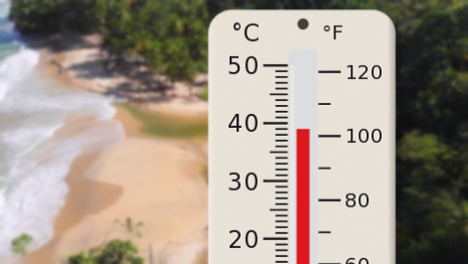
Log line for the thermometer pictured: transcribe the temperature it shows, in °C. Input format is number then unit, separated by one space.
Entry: 39 °C
